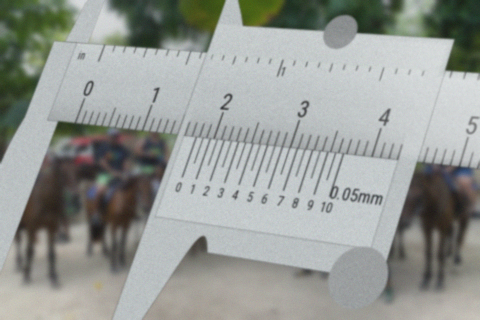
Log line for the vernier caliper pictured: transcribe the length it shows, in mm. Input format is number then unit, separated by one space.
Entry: 17.6 mm
